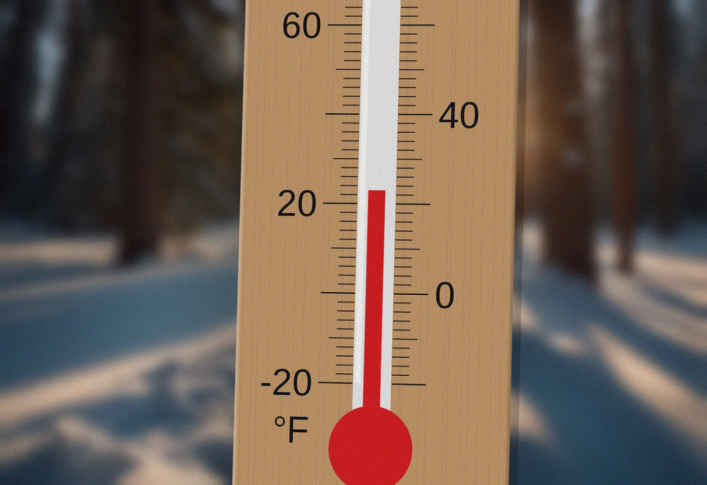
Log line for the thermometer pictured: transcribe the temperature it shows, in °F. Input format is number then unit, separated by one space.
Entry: 23 °F
